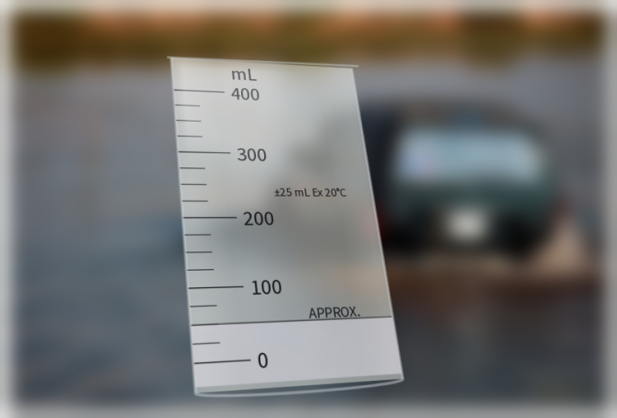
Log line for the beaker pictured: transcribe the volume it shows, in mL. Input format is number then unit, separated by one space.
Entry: 50 mL
